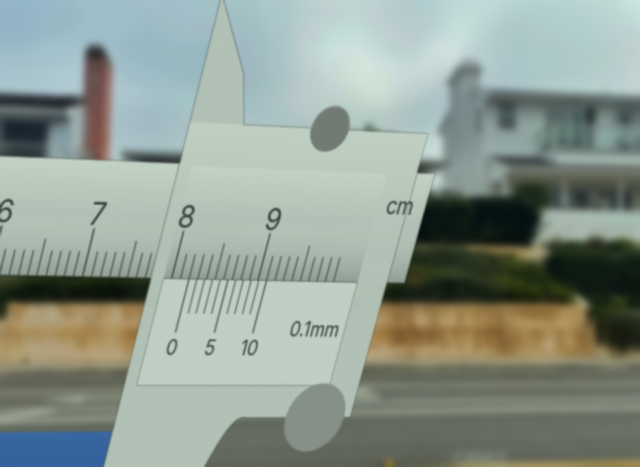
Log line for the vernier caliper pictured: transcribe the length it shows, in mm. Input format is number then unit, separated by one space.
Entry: 82.0 mm
